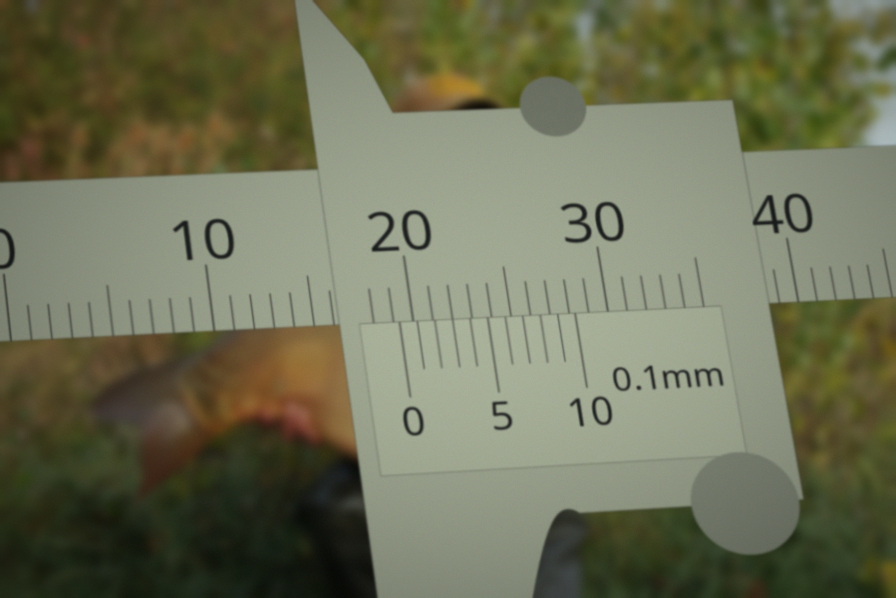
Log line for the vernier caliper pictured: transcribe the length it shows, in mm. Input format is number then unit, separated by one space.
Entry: 19.3 mm
